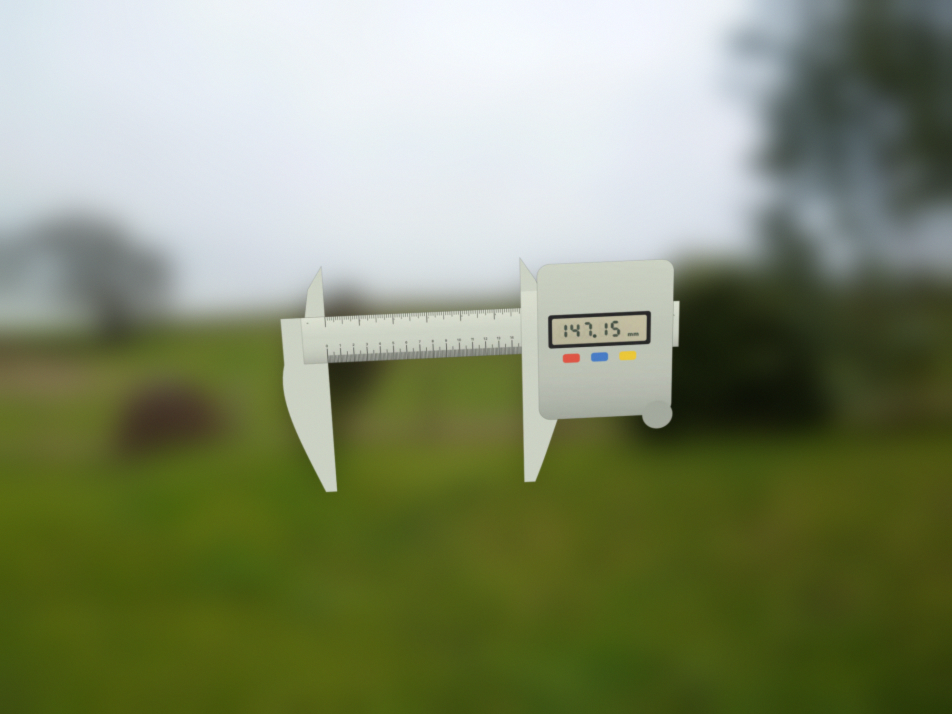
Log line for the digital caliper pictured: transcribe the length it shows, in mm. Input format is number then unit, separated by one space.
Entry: 147.15 mm
